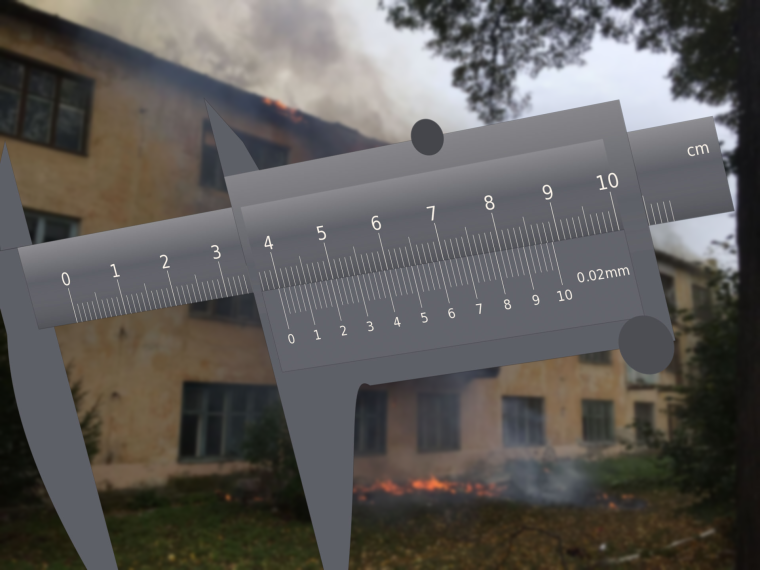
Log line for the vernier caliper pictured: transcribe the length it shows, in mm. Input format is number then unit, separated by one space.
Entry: 39.8 mm
